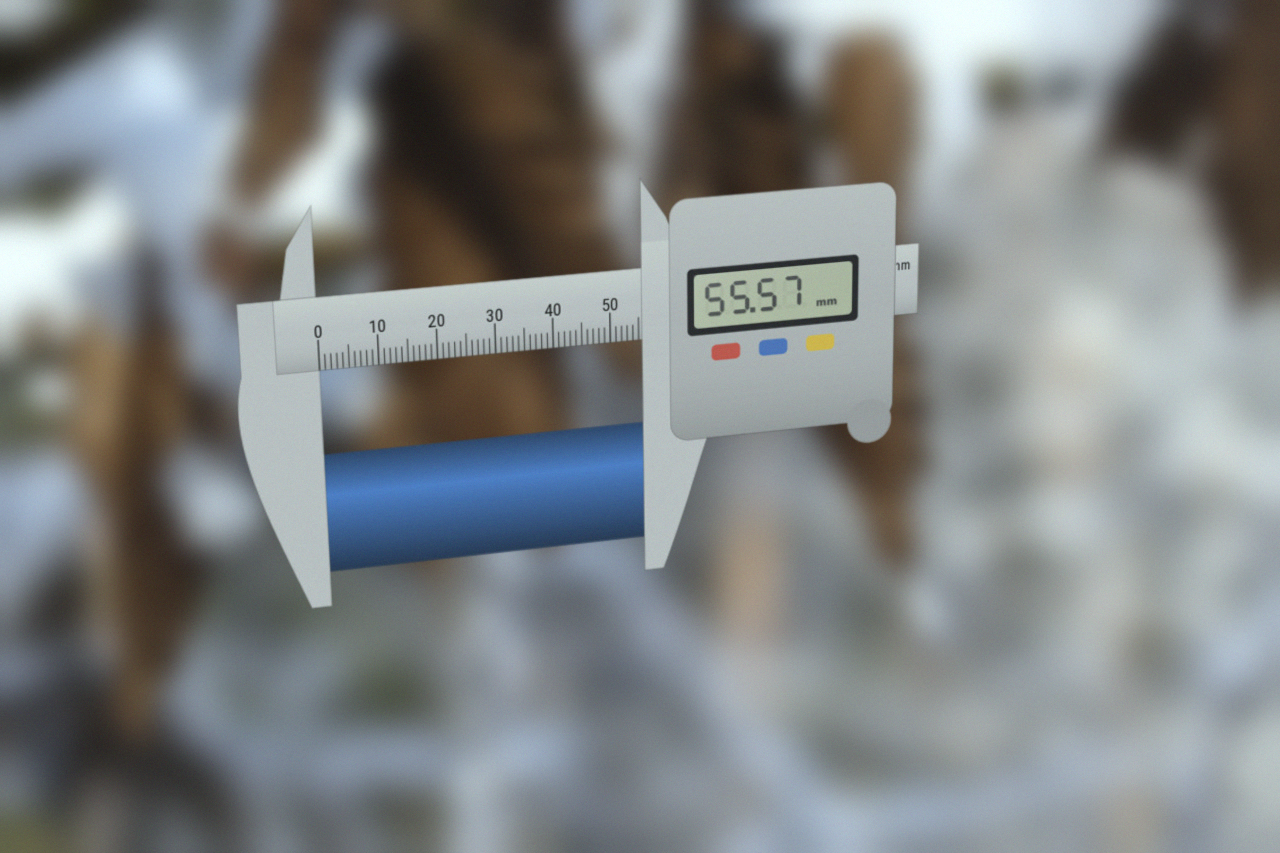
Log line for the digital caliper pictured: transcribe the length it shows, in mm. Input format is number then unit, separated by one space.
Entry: 55.57 mm
